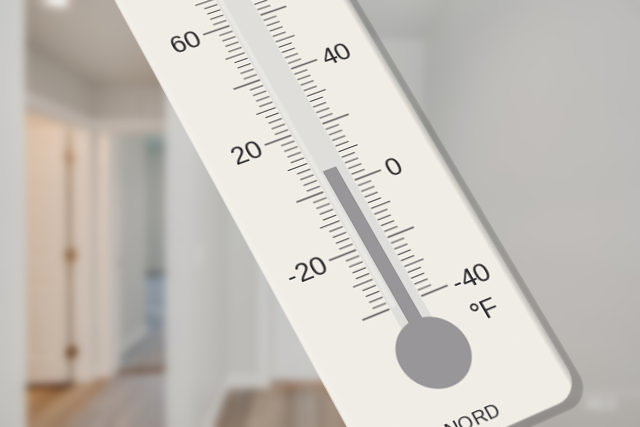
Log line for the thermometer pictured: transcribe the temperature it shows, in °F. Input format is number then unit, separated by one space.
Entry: 6 °F
